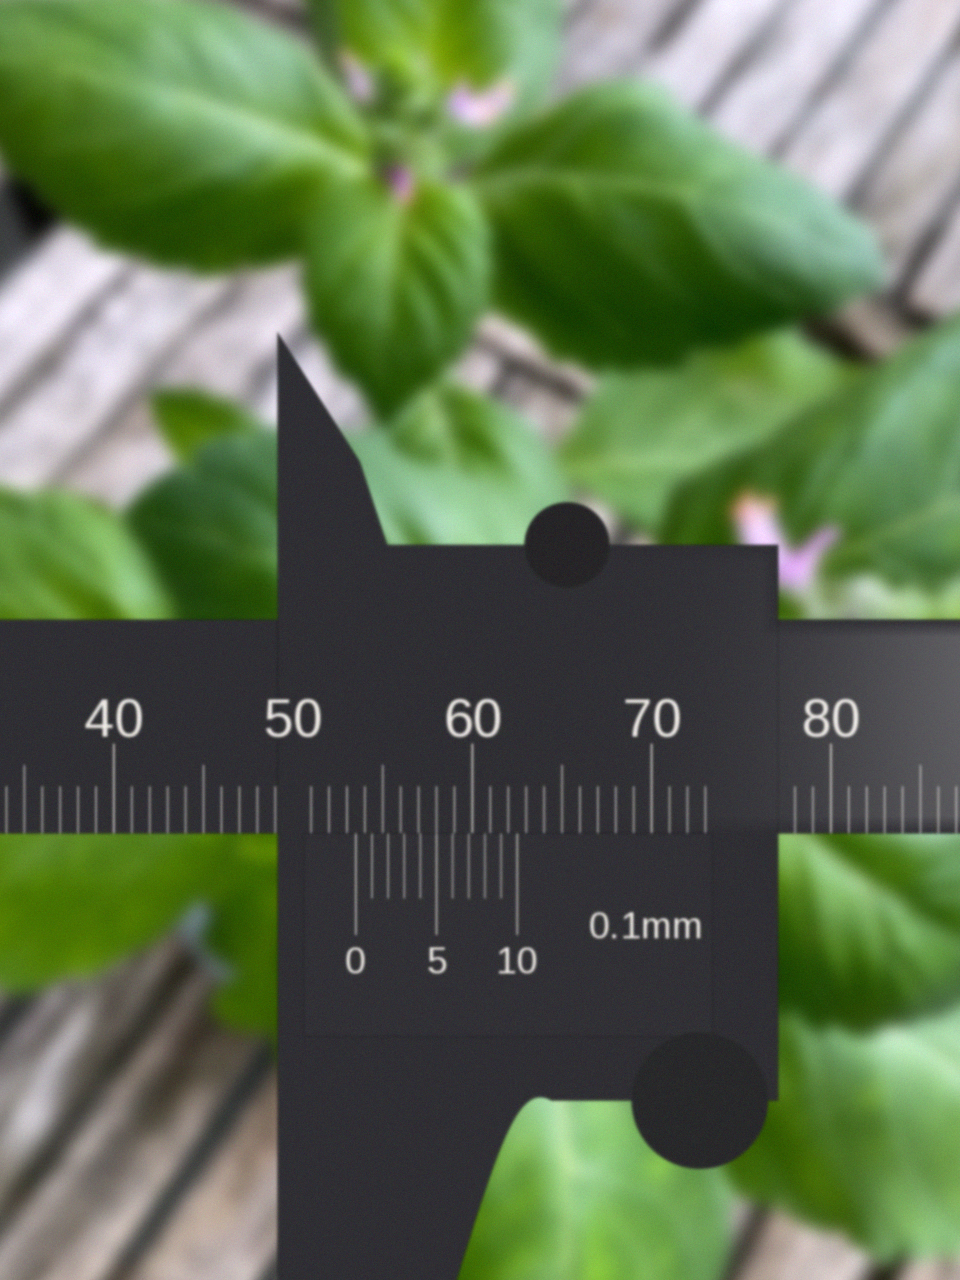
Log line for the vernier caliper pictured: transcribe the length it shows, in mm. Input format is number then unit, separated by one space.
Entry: 53.5 mm
